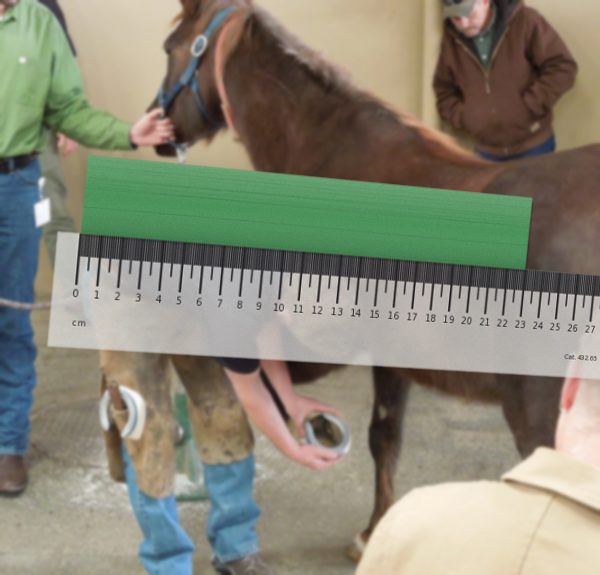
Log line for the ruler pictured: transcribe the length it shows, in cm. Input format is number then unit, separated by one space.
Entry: 23 cm
